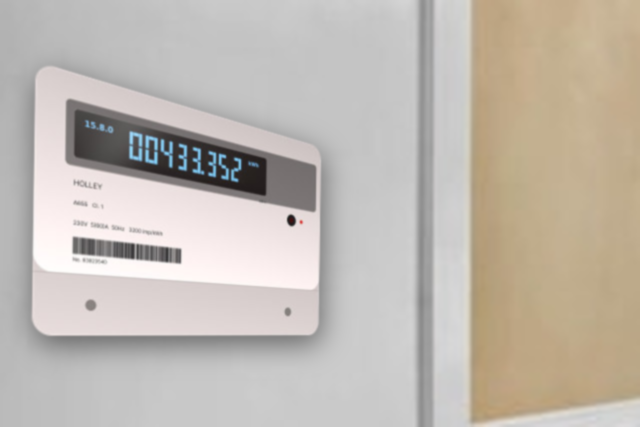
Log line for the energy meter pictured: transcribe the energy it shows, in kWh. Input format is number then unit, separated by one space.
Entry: 433.352 kWh
